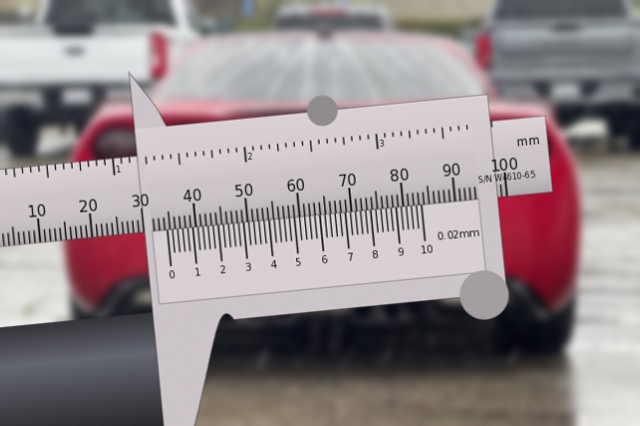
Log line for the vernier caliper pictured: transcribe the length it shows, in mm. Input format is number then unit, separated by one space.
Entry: 34.5 mm
